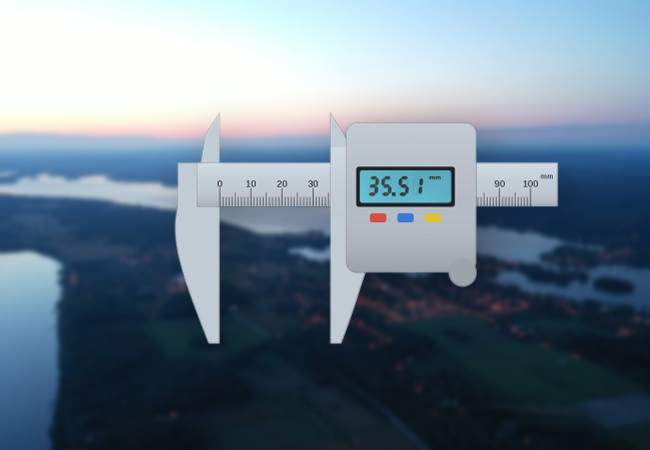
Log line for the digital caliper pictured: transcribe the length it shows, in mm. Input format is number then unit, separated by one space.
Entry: 35.51 mm
